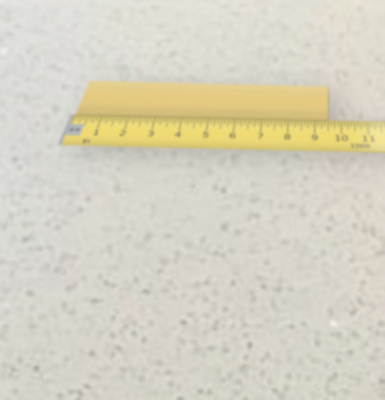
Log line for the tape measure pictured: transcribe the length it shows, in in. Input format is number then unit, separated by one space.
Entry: 9.5 in
